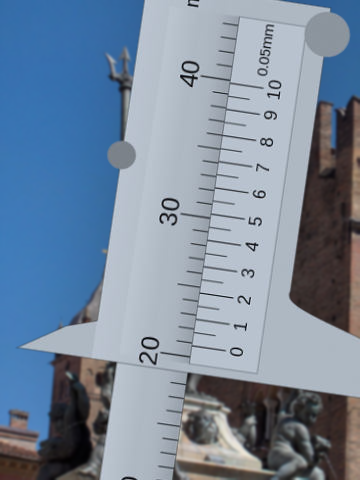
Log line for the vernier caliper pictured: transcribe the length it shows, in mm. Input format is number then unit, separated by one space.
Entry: 20.8 mm
